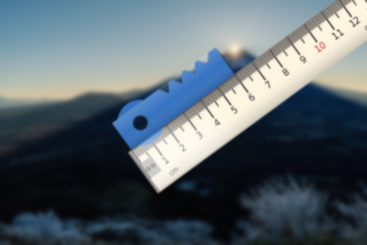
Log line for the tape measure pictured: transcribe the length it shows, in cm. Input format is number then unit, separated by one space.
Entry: 6 cm
